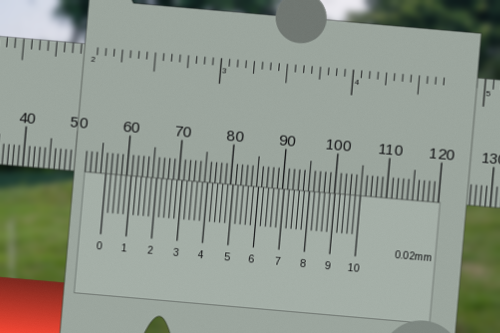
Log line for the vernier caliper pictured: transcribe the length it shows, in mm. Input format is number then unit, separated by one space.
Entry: 56.0 mm
